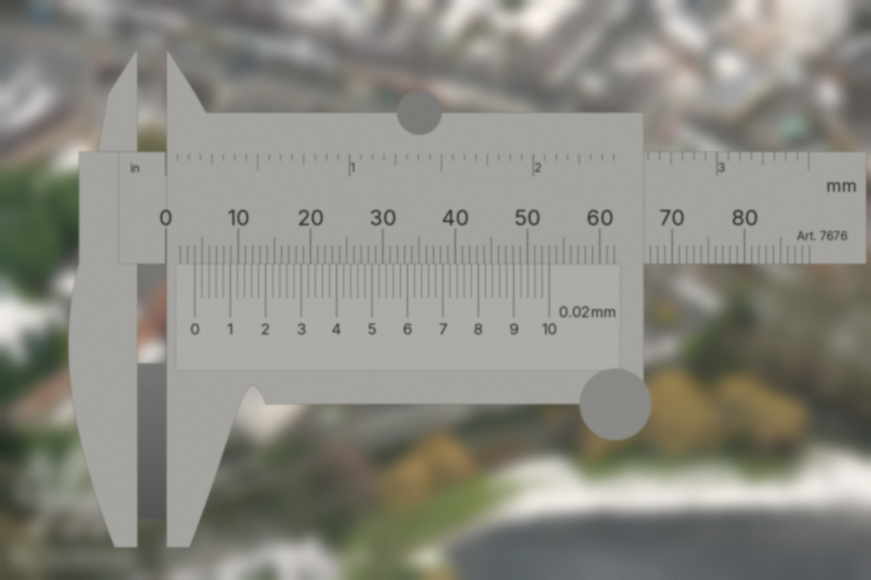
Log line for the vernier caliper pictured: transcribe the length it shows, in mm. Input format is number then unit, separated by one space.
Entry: 4.0 mm
